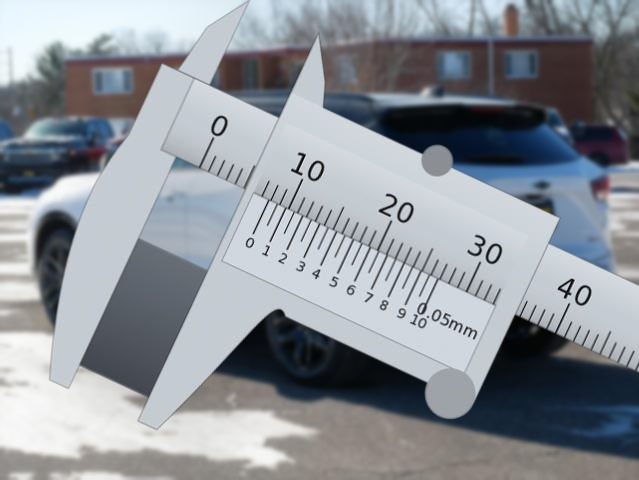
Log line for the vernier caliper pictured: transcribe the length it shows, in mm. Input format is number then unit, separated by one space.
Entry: 7.8 mm
